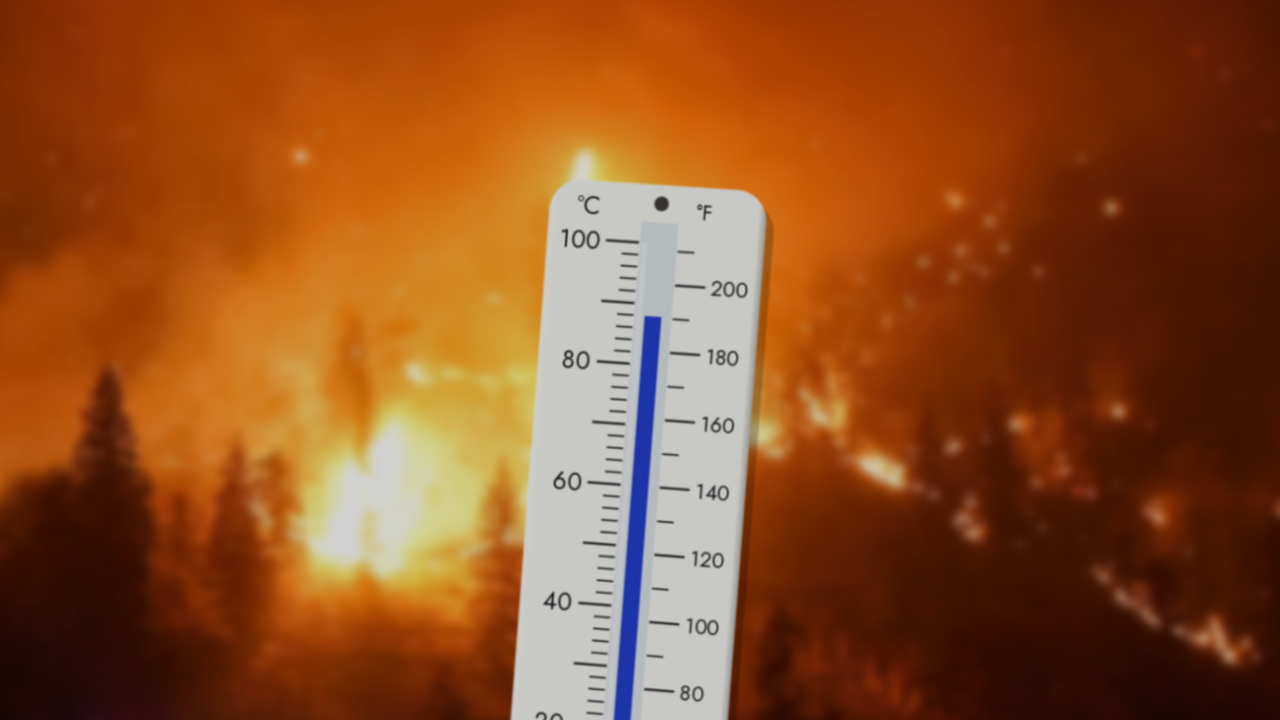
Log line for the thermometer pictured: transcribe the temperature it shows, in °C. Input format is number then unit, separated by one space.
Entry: 88 °C
